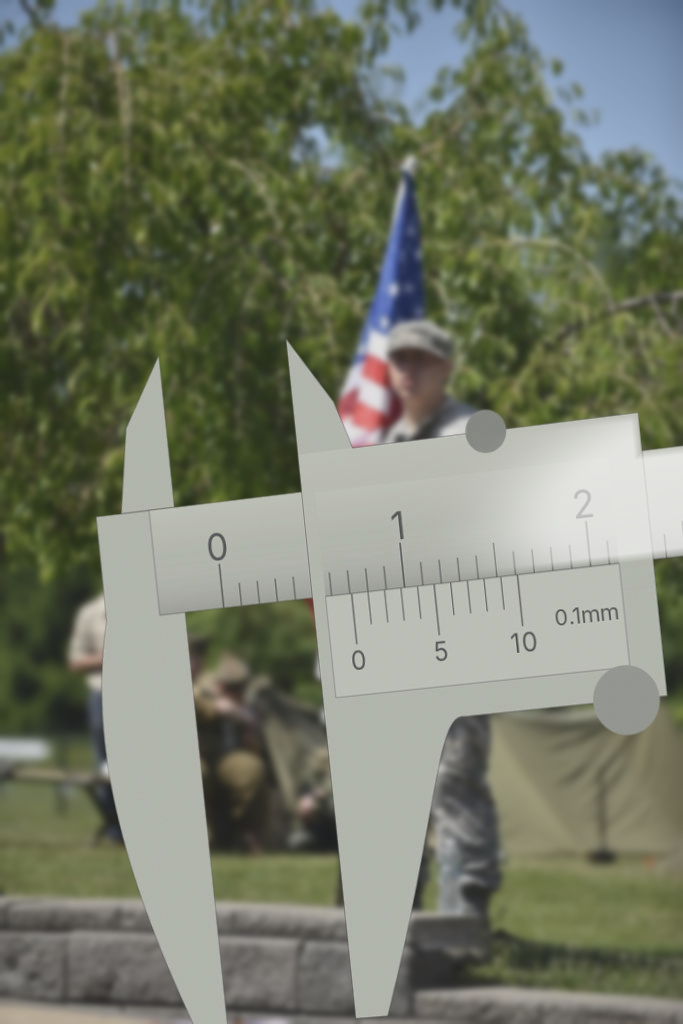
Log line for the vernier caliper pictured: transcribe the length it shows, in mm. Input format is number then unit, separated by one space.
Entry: 7.1 mm
